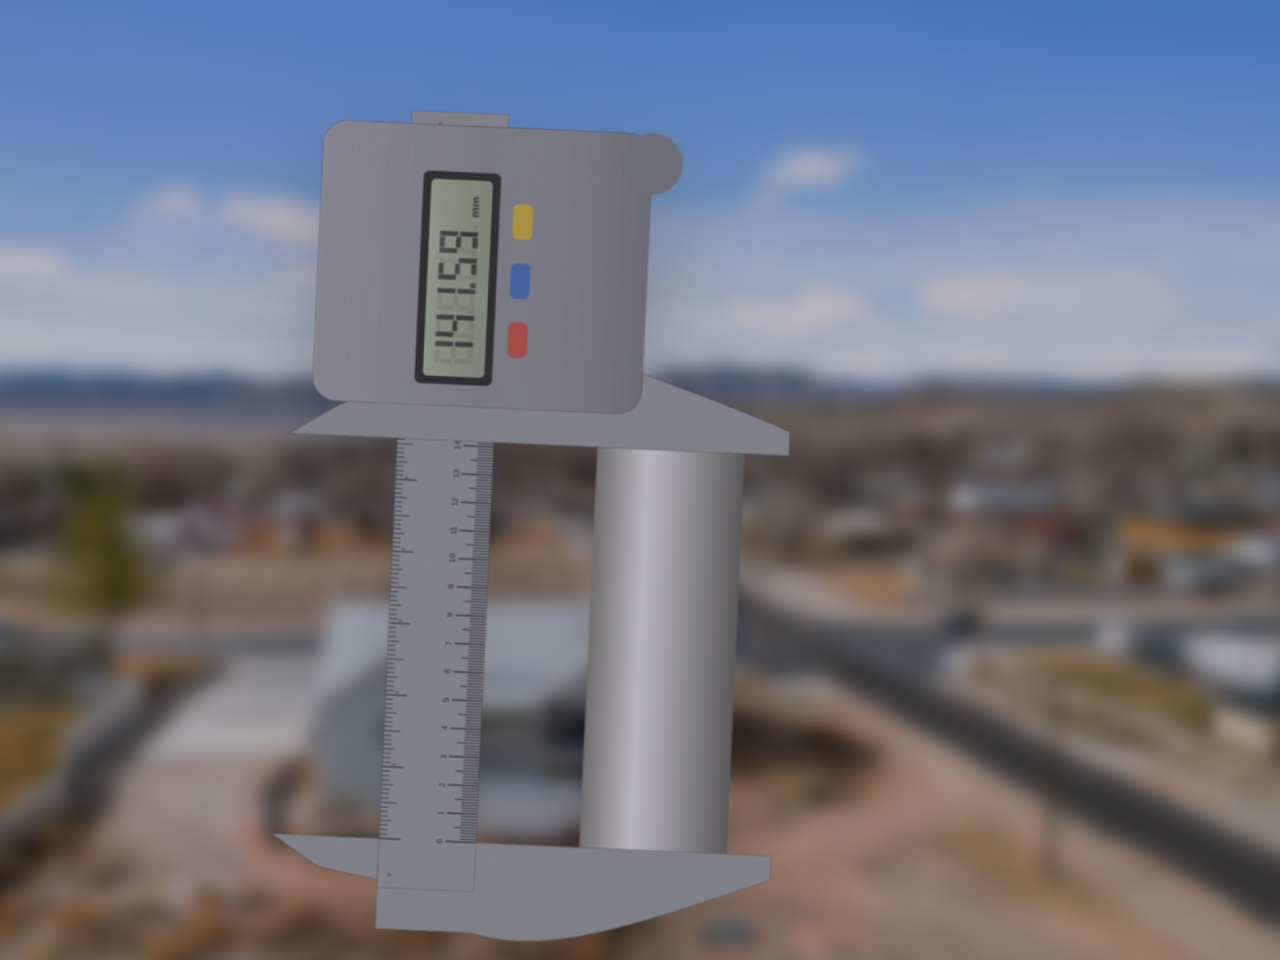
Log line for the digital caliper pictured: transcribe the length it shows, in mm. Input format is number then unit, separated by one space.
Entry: 141.59 mm
